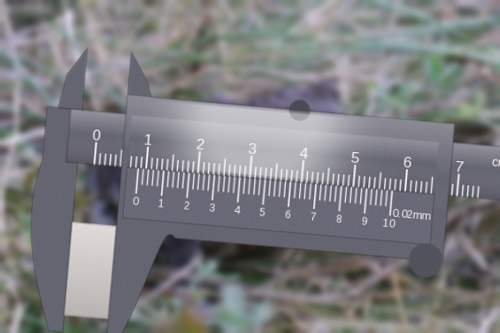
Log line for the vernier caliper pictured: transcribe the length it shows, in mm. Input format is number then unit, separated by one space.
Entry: 8.5 mm
